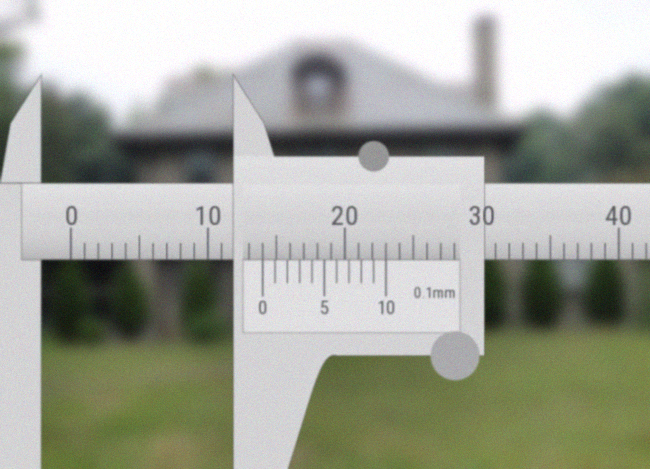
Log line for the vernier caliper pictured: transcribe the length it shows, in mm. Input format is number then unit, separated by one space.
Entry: 14.0 mm
